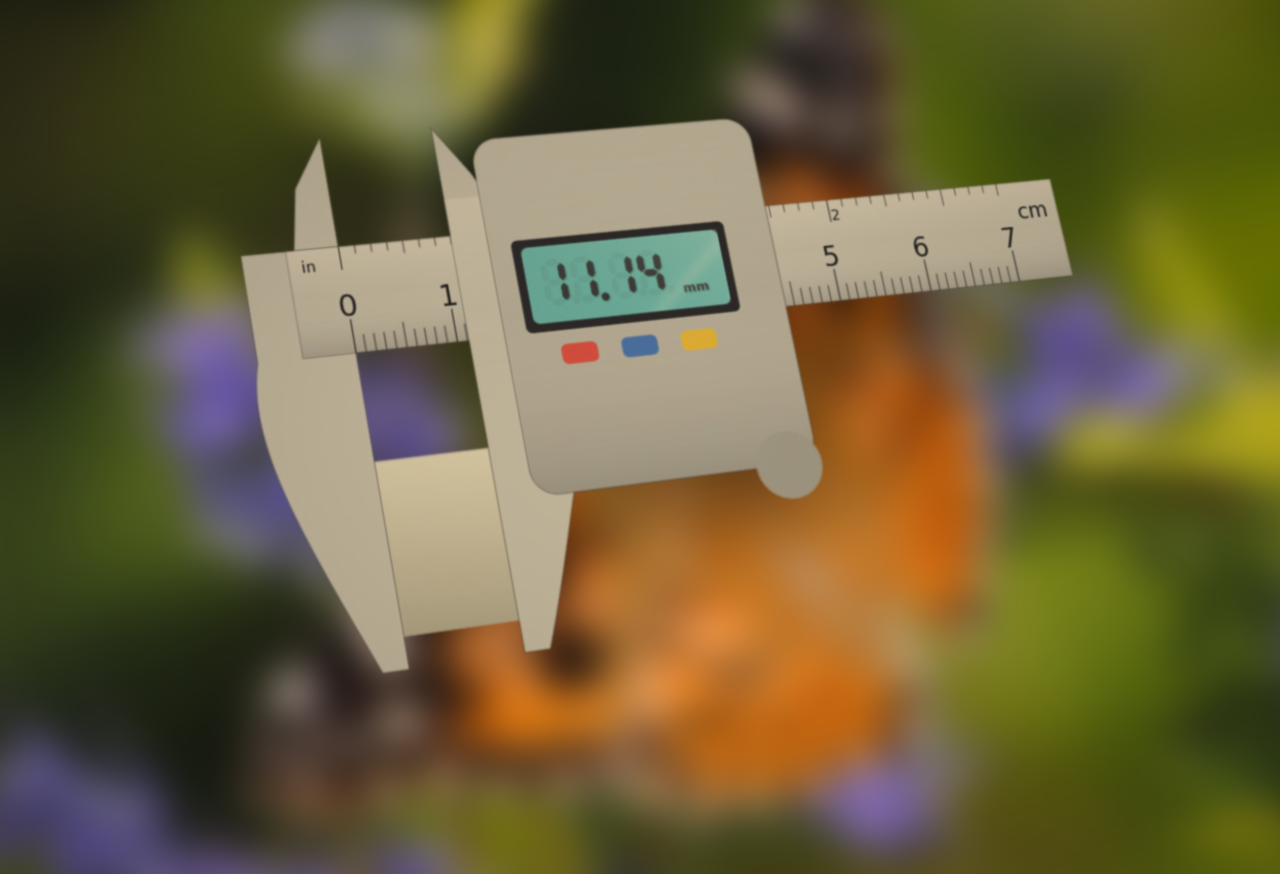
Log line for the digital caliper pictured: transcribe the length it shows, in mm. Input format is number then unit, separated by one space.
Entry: 11.14 mm
